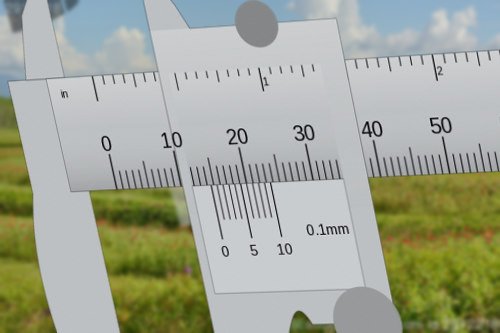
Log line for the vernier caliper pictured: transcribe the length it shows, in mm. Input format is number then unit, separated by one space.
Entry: 14.6 mm
